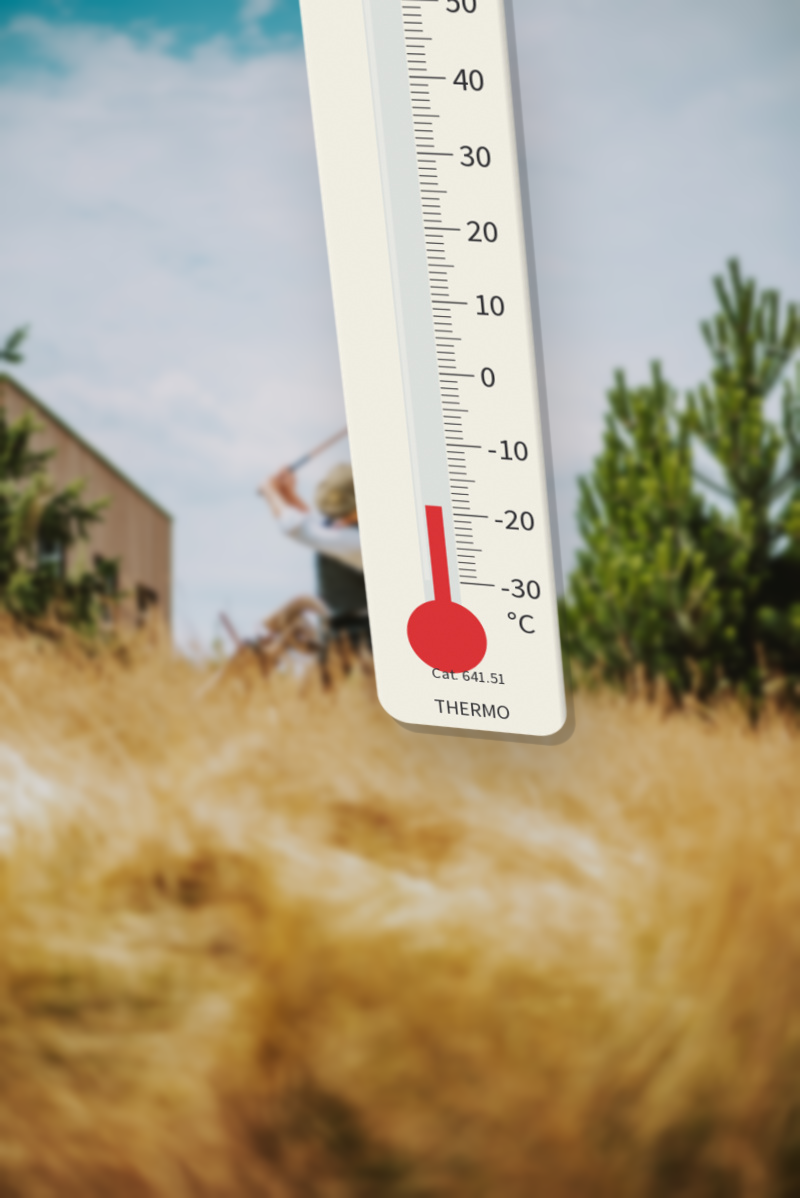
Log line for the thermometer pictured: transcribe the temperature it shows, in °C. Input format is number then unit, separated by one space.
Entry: -19 °C
